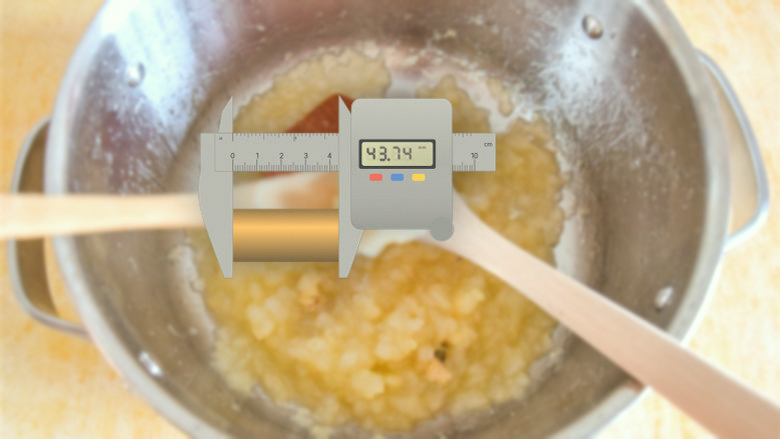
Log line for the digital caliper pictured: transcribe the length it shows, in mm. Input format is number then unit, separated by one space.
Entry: 43.74 mm
